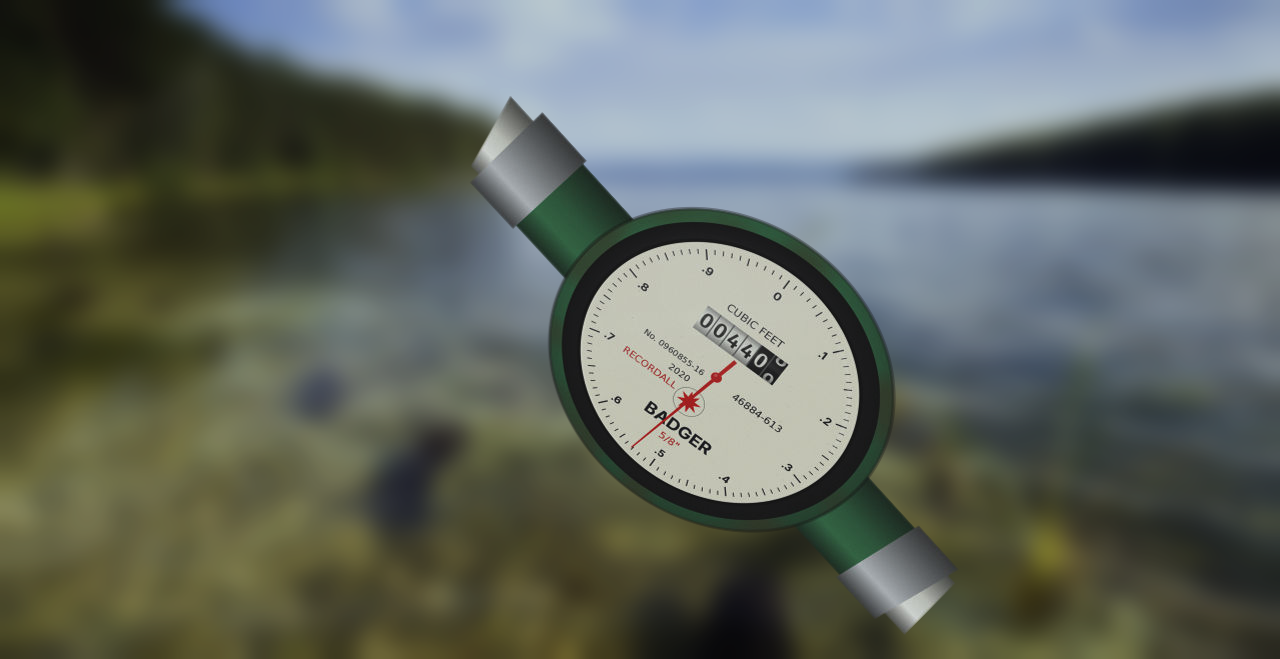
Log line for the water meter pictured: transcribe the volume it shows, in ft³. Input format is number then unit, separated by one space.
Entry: 4408.53 ft³
